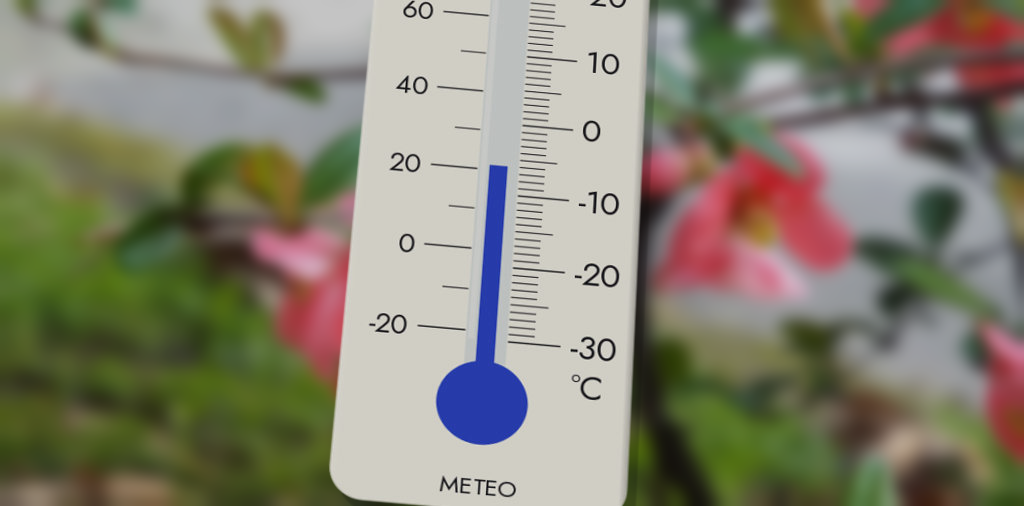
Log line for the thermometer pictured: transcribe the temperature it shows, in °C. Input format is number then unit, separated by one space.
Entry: -6 °C
